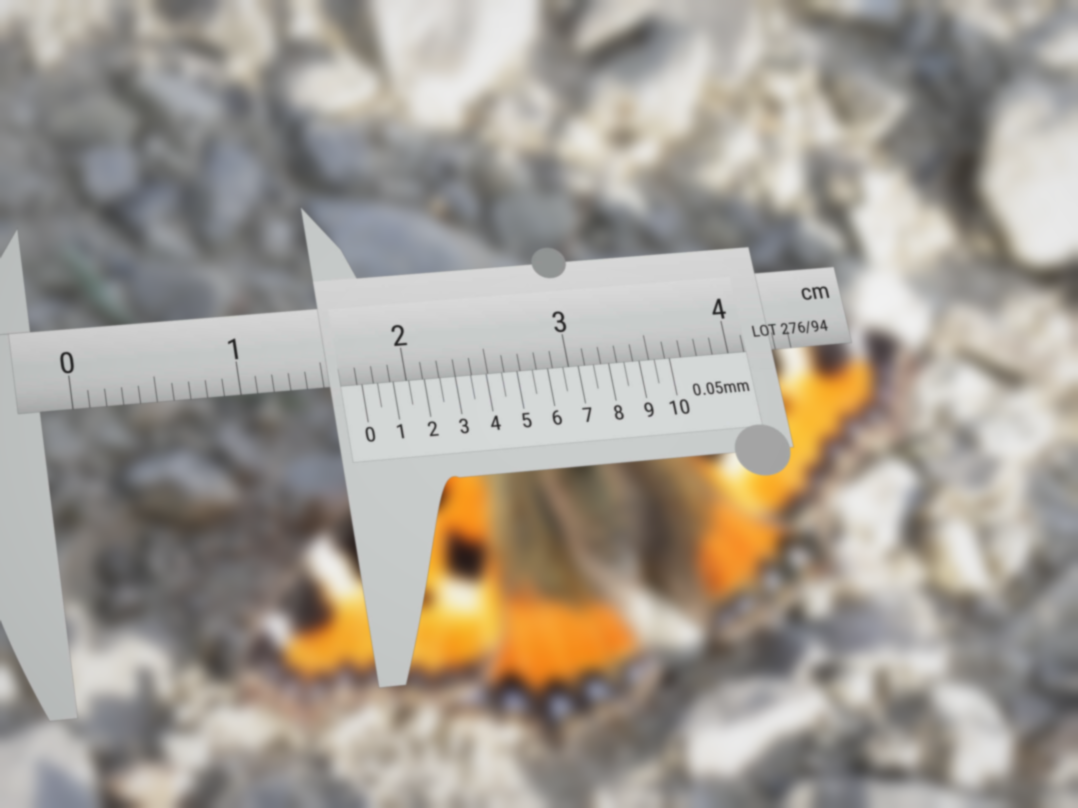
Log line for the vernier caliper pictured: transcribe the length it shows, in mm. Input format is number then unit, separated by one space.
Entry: 17.3 mm
